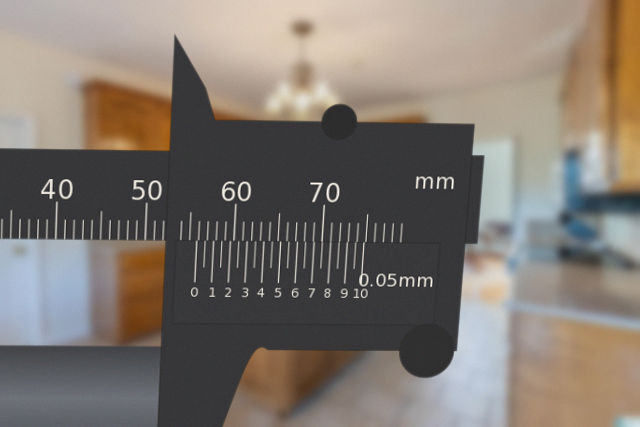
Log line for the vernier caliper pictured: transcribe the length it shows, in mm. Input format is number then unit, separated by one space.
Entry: 55.8 mm
